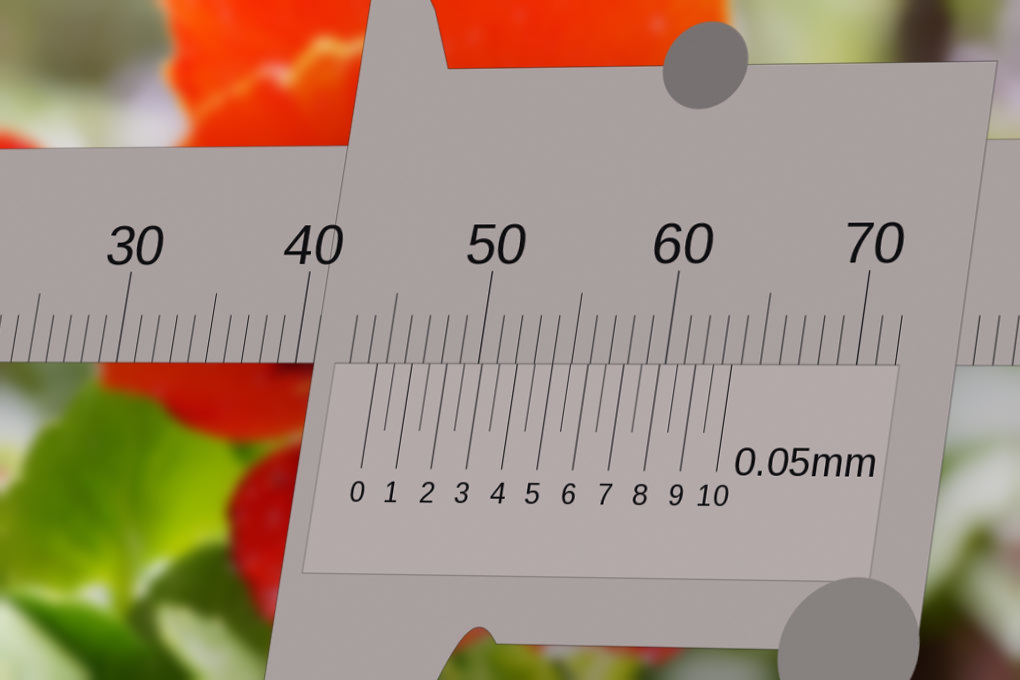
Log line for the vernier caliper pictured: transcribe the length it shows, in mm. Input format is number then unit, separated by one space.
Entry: 44.5 mm
